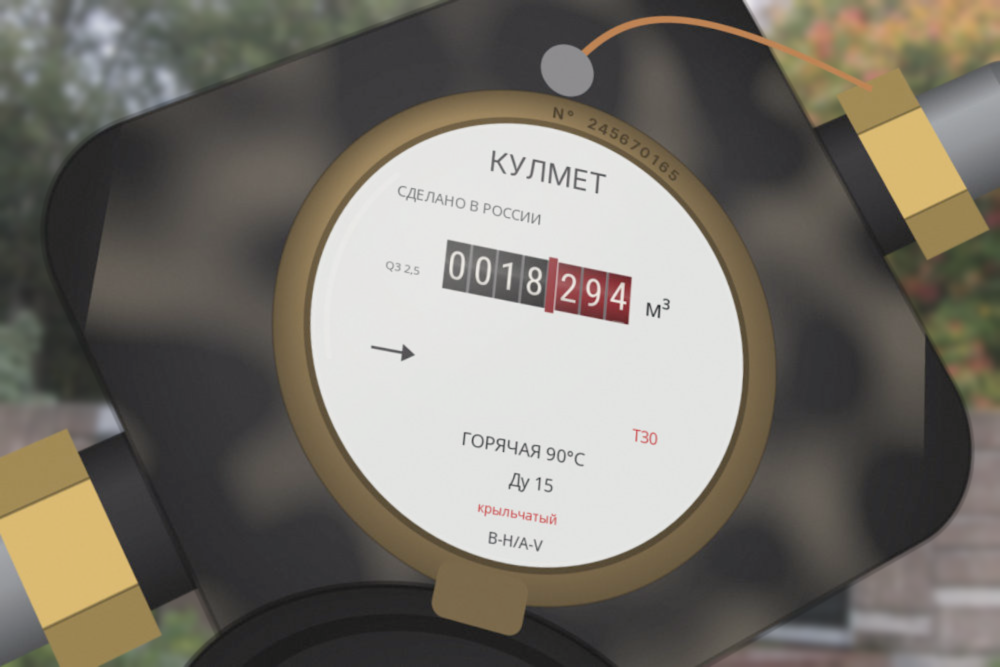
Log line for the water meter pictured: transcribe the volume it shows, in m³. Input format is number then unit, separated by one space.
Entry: 18.294 m³
